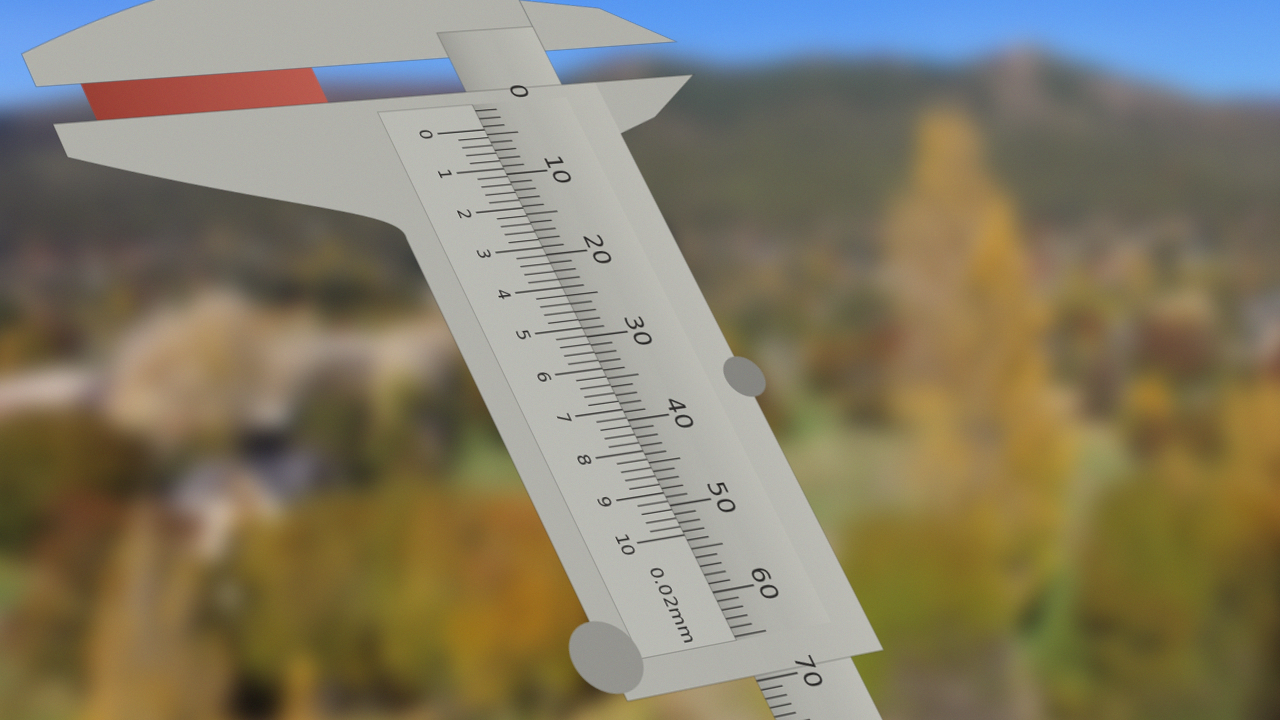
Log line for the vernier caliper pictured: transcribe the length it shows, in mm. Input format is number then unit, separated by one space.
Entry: 4.4 mm
